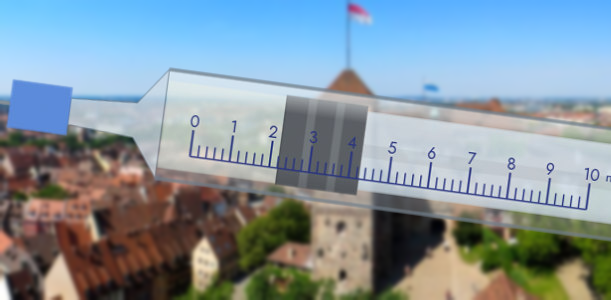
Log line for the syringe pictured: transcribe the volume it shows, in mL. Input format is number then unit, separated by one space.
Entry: 2.2 mL
